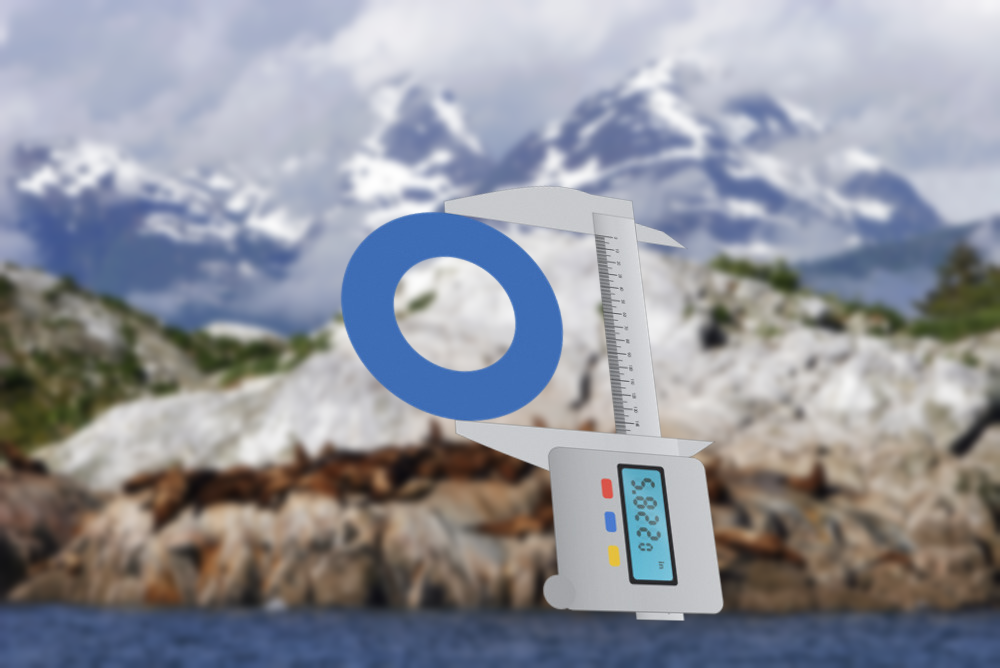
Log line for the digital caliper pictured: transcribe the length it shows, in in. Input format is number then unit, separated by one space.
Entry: 5.8220 in
